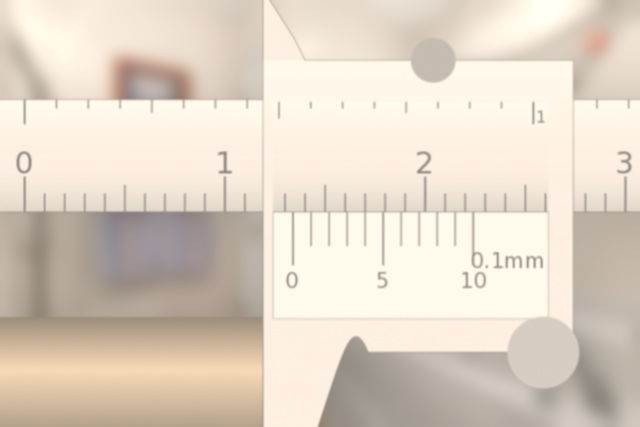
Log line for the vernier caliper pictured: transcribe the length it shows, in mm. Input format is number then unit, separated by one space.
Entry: 13.4 mm
